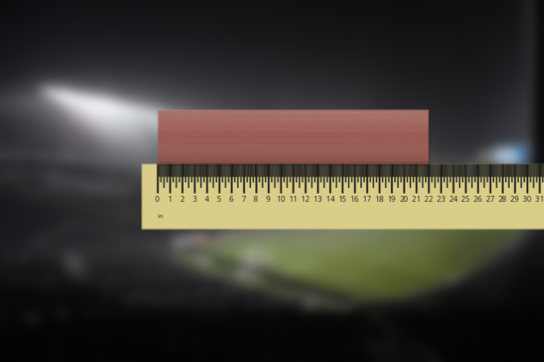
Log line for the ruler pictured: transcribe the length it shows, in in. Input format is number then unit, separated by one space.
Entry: 22 in
